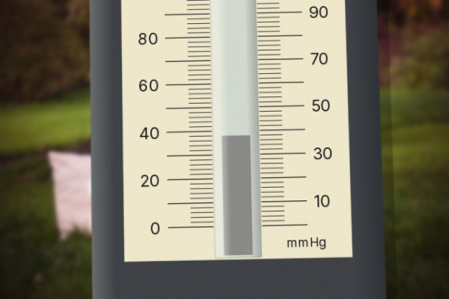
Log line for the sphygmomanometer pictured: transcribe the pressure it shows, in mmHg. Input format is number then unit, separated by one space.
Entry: 38 mmHg
